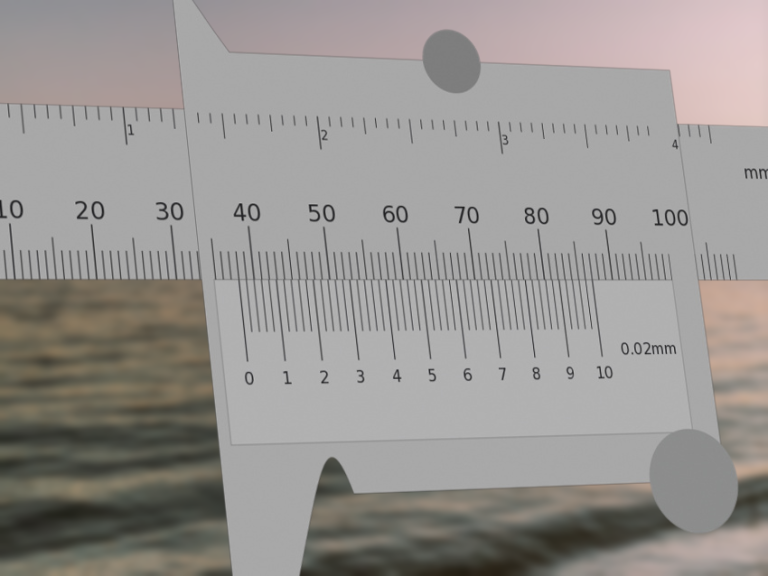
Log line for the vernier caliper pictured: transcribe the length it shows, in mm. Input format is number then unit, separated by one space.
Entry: 38.0 mm
